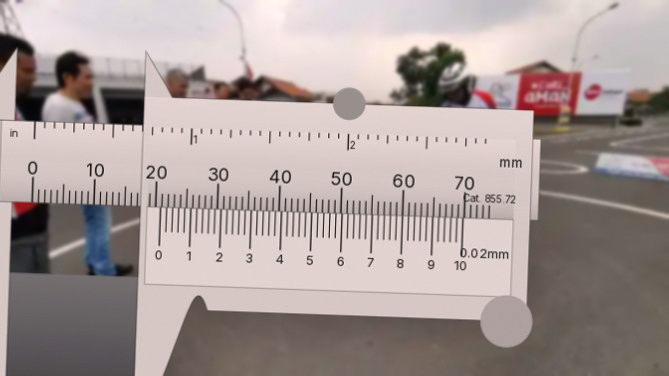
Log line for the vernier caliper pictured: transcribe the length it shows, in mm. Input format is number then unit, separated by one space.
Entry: 20.8 mm
